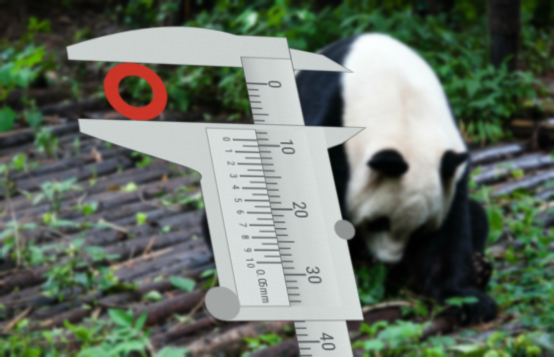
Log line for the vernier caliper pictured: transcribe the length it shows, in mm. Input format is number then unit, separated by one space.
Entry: 9.2 mm
